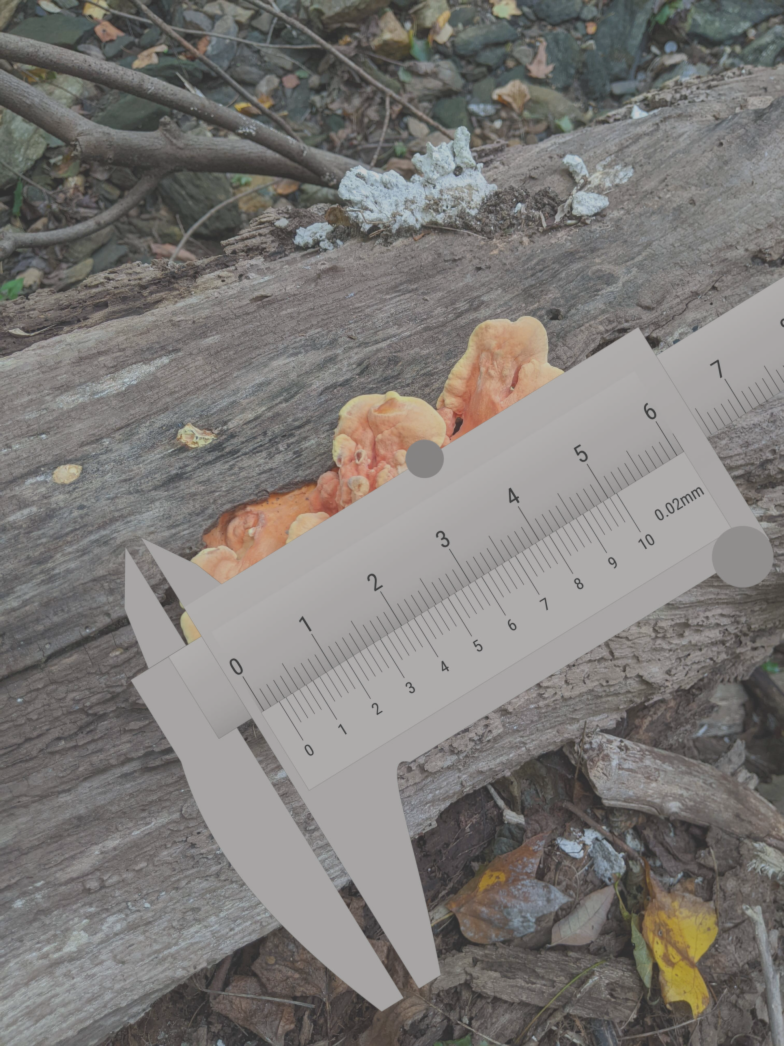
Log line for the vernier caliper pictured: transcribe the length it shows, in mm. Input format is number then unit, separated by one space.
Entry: 2.2 mm
